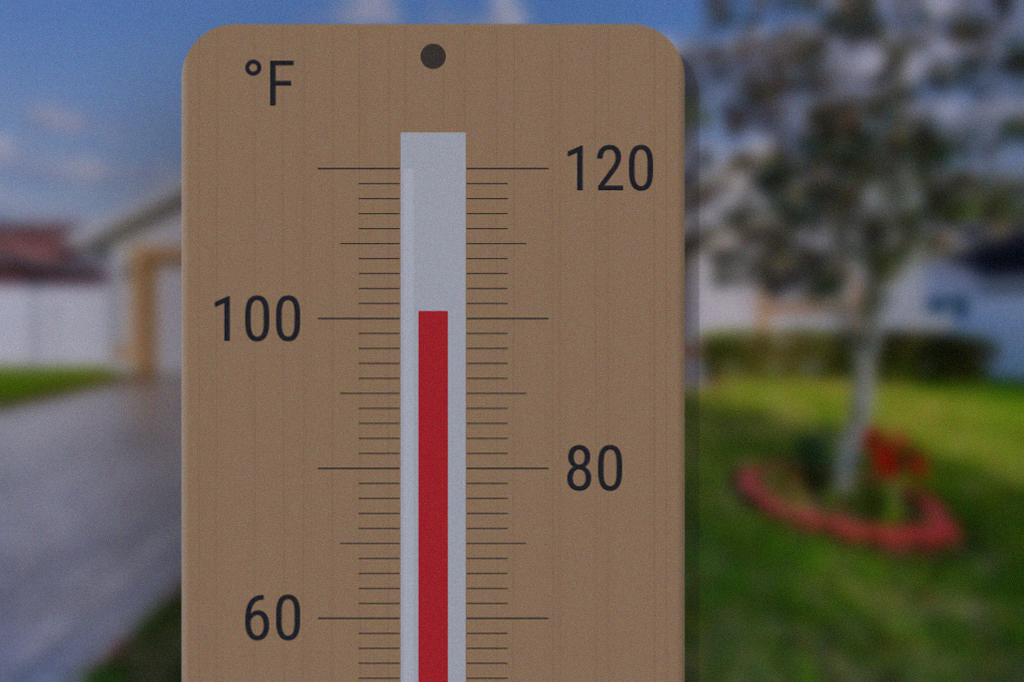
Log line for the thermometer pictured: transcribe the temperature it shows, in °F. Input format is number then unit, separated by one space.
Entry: 101 °F
